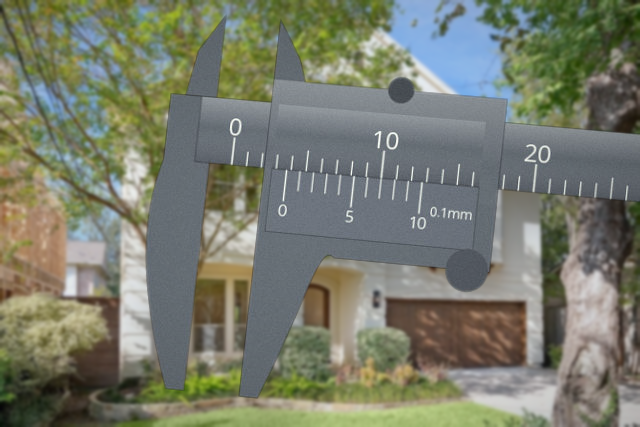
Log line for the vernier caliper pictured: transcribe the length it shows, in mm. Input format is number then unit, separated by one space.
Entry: 3.7 mm
